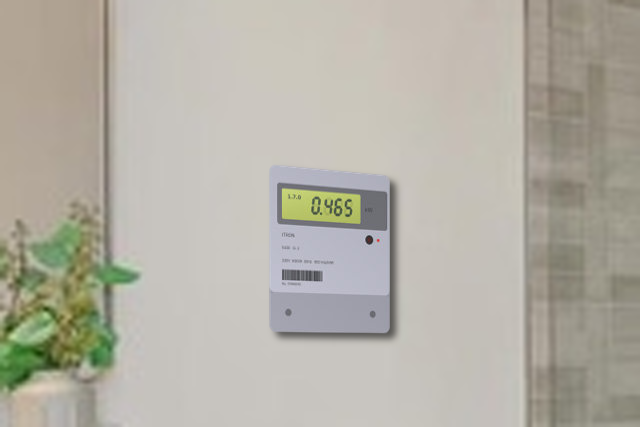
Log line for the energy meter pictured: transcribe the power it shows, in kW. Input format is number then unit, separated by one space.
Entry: 0.465 kW
